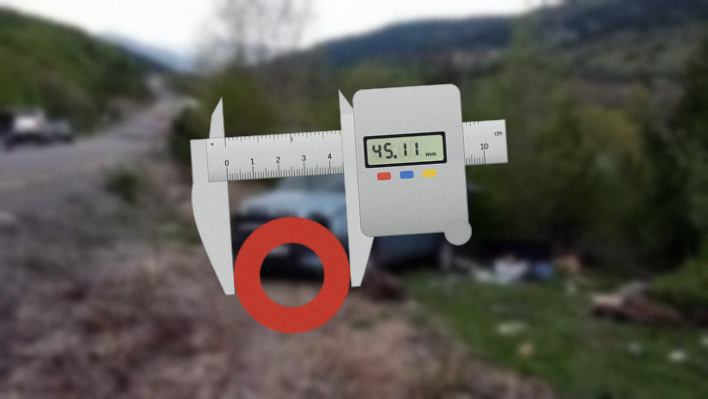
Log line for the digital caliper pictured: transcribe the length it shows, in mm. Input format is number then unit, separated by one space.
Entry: 45.11 mm
